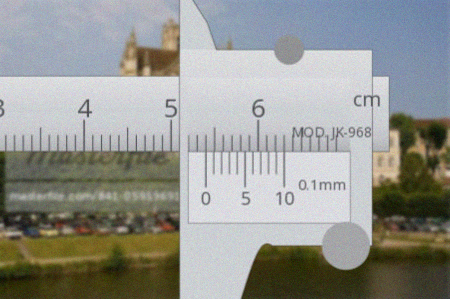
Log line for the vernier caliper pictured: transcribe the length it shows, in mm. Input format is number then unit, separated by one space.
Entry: 54.0 mm
